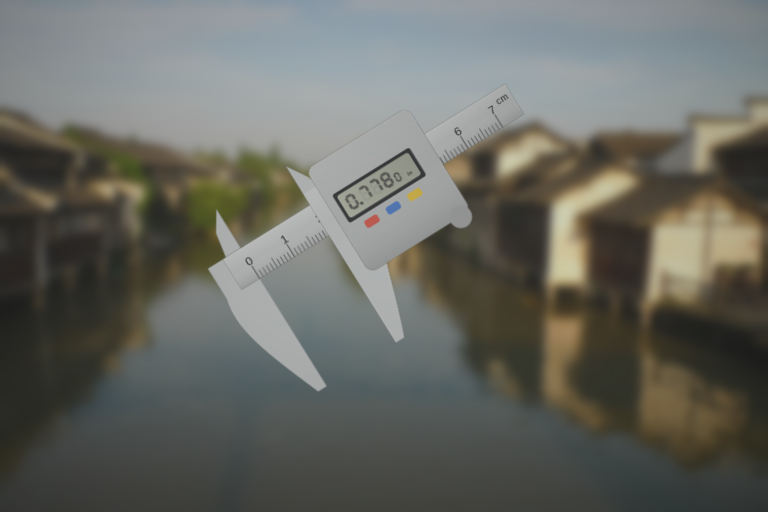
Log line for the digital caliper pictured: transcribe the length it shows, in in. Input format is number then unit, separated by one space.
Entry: 0.7780 in
